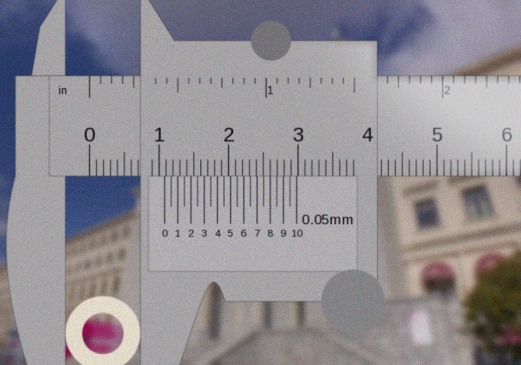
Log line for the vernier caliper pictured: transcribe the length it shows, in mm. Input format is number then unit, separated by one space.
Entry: 10.8 mm
